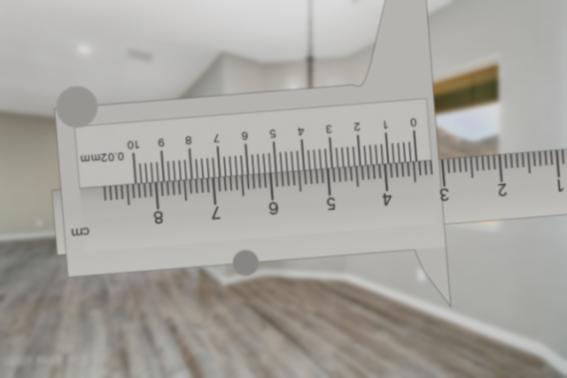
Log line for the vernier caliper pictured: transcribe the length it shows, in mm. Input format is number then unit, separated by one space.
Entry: 34.5 mm
